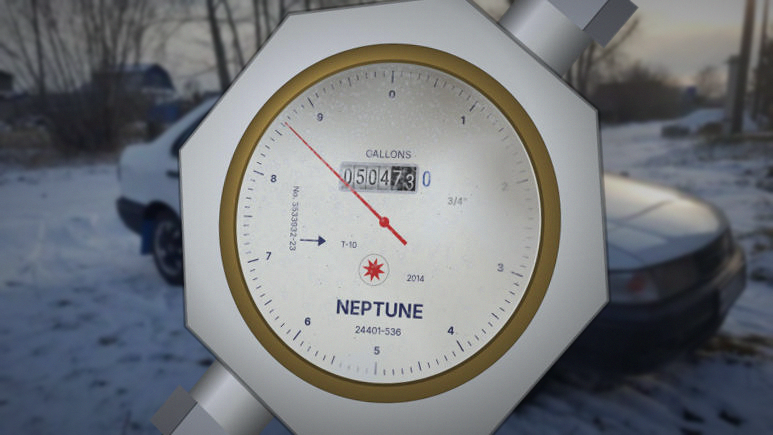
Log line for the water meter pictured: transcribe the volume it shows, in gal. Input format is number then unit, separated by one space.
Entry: 504728.6 gal
